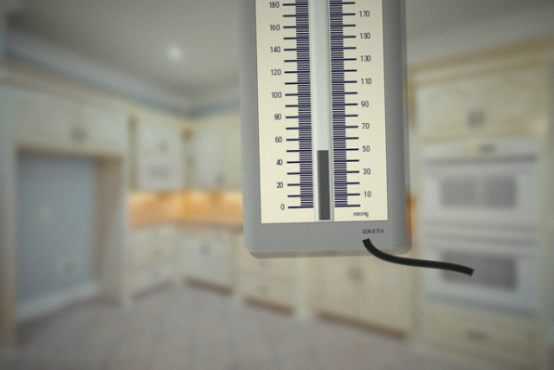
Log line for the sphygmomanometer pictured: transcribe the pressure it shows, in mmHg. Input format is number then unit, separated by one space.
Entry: 50 mmHg
